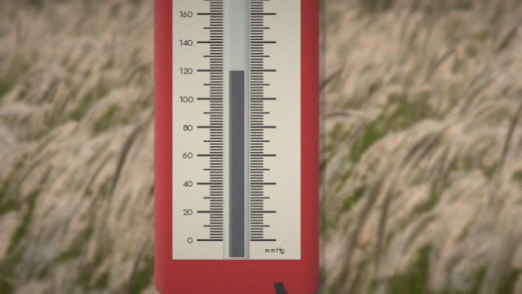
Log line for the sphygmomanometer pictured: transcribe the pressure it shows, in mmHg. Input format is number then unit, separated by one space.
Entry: 120 mmHg
